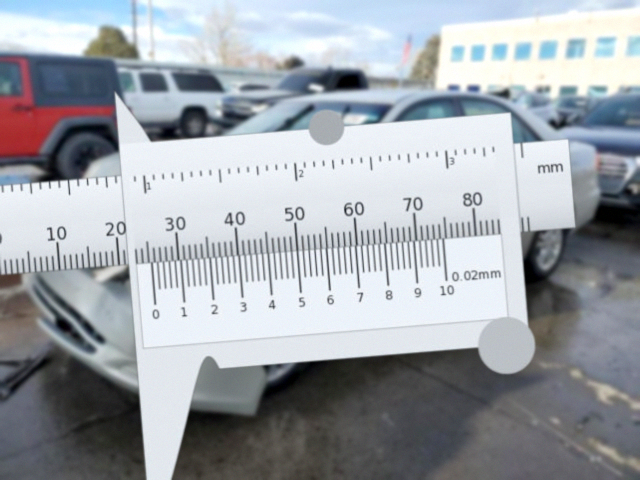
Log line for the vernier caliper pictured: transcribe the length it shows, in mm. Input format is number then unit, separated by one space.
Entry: 25.5 mm
